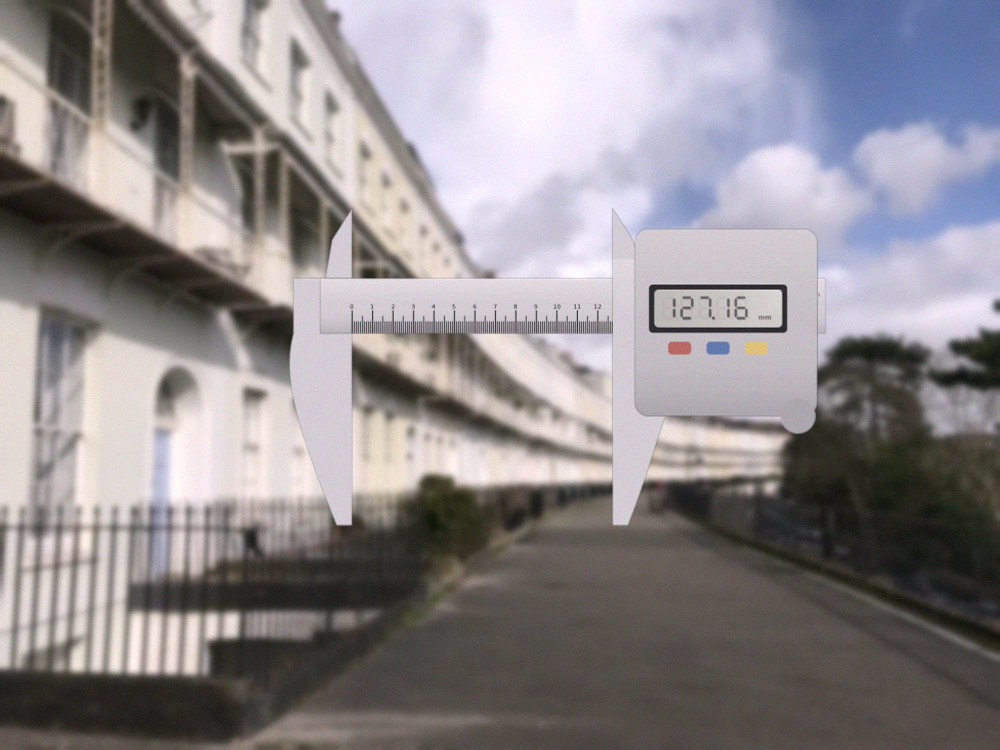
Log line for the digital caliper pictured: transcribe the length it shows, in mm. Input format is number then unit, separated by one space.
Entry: 127.16 mm
